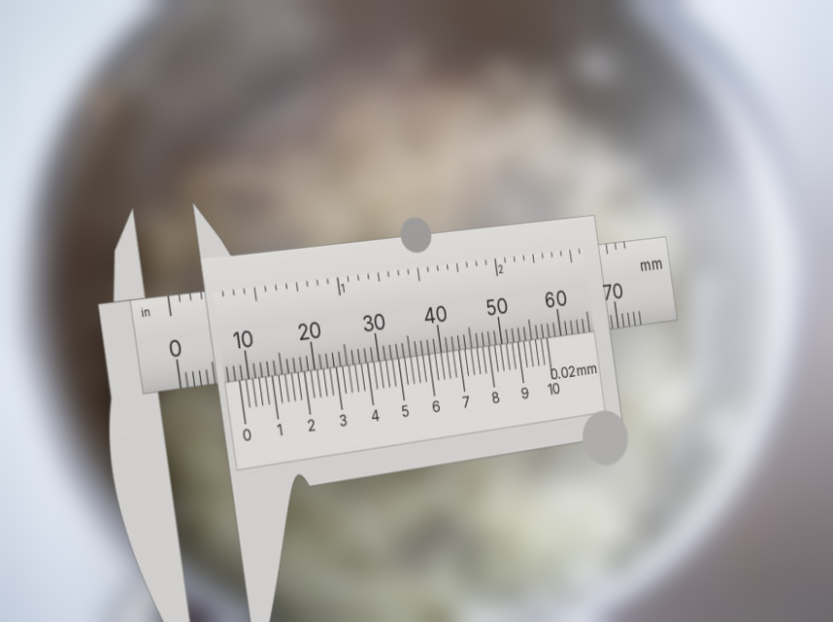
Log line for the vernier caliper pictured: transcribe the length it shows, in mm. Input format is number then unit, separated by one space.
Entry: 8.6 mm
